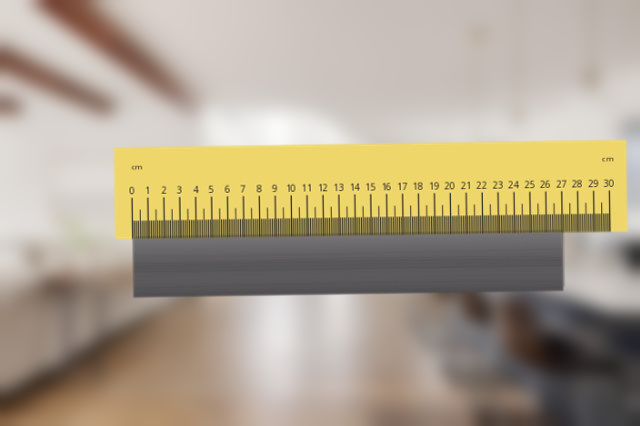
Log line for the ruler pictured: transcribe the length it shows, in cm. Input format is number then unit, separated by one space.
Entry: 27 cm
